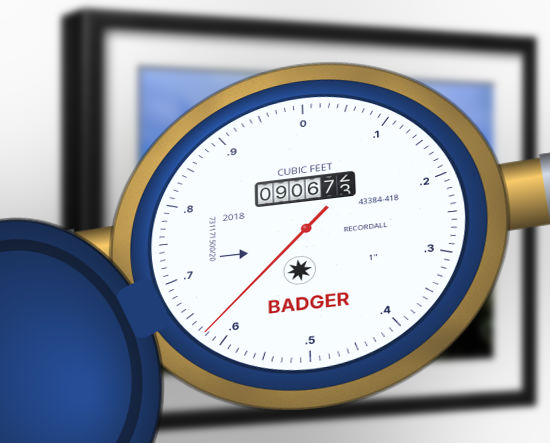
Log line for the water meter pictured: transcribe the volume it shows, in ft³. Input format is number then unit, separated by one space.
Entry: 90672.62 ft³
